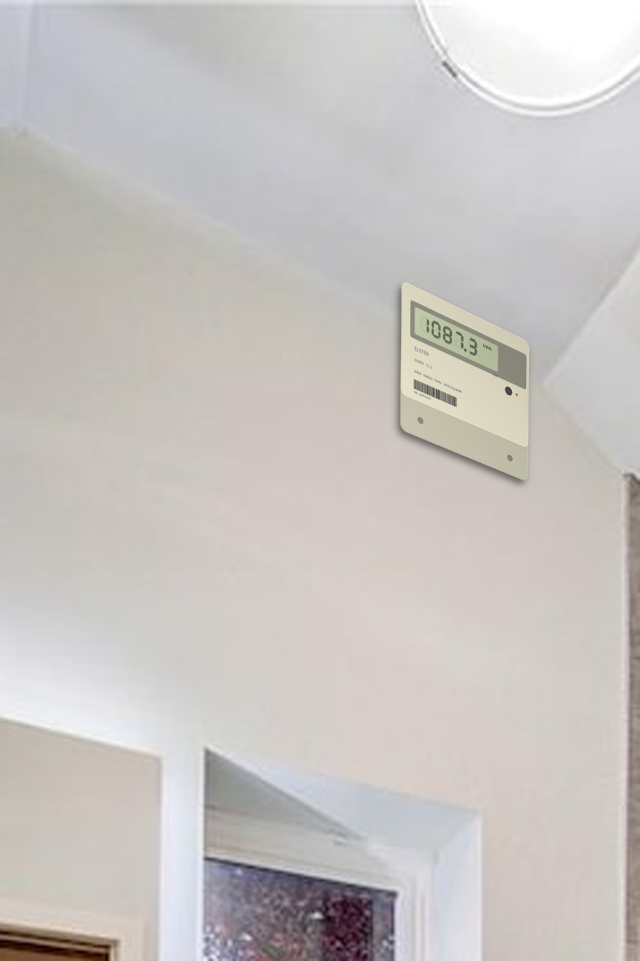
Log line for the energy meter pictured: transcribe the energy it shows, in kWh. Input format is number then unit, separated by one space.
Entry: 1087.3 kWh
